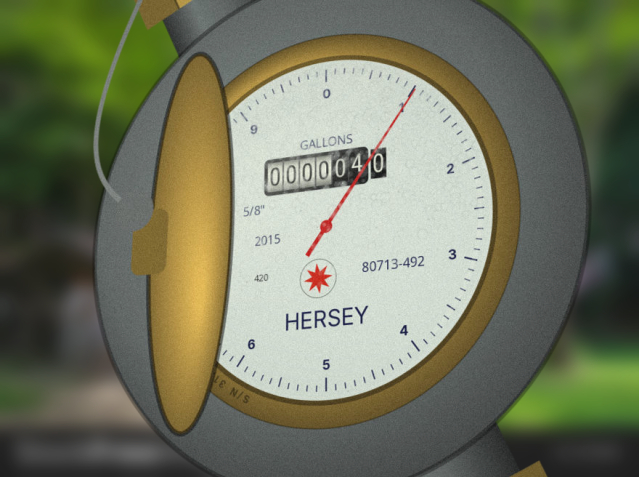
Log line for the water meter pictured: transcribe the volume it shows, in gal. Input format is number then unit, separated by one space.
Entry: 41.0 gal
